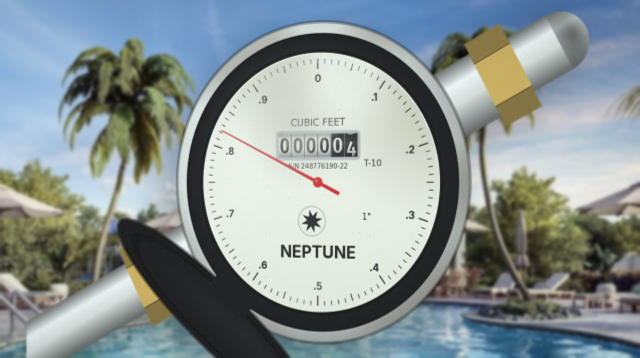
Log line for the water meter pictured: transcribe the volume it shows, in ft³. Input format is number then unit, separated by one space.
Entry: 3.82 ft³
